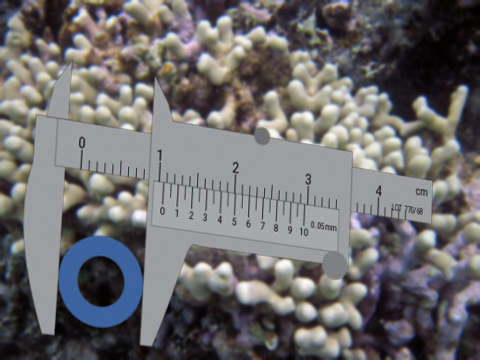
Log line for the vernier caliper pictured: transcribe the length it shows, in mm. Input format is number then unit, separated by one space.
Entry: 10.6 mm
